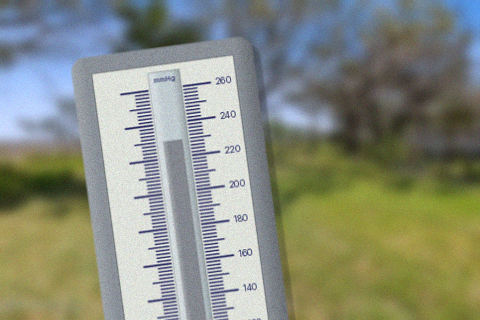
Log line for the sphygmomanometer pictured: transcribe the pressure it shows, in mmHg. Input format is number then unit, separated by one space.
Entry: 230 mmHg
